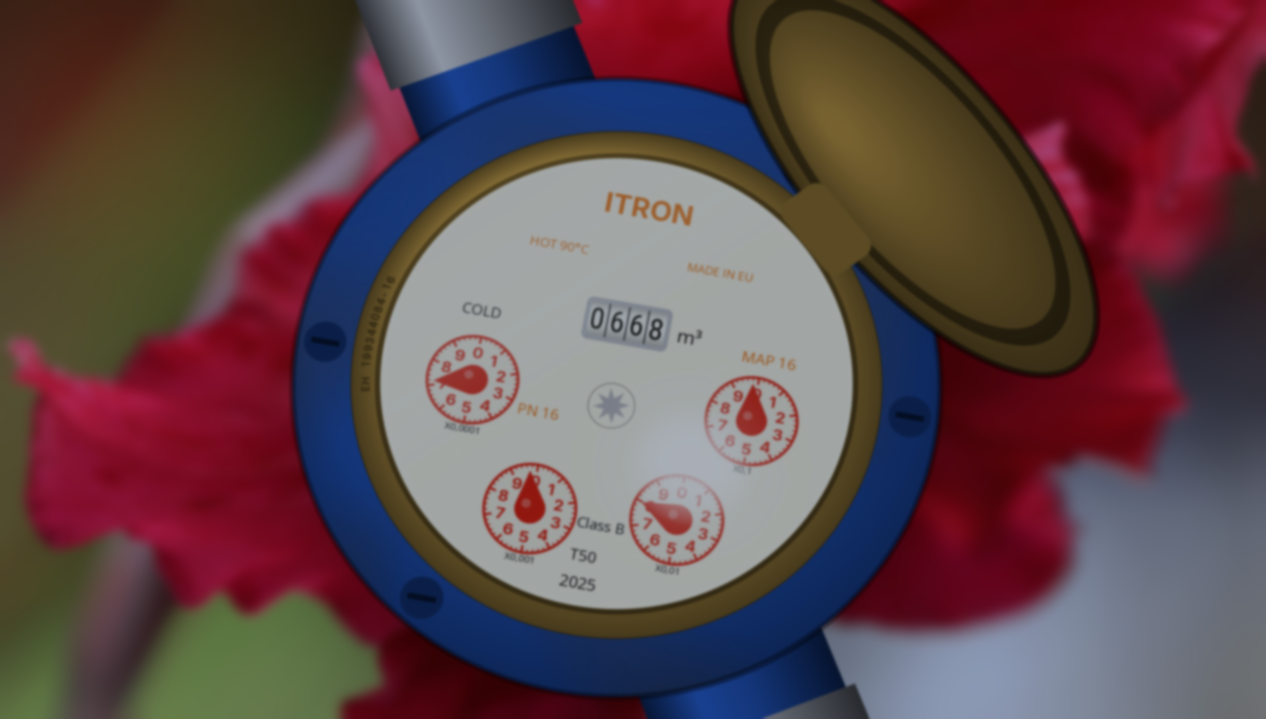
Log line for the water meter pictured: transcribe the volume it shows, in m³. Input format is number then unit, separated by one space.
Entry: 667.9797 m³
